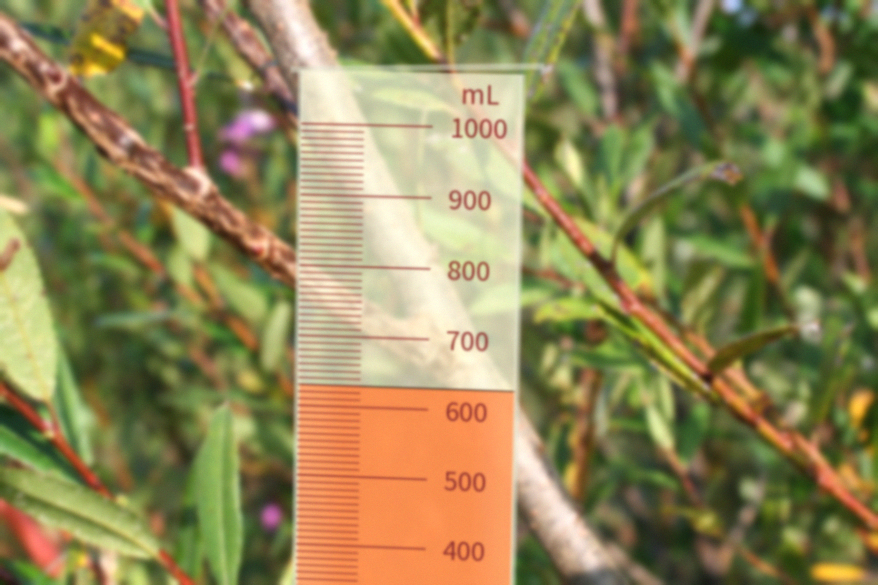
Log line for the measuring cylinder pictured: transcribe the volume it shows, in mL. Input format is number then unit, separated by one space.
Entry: 630 mL
